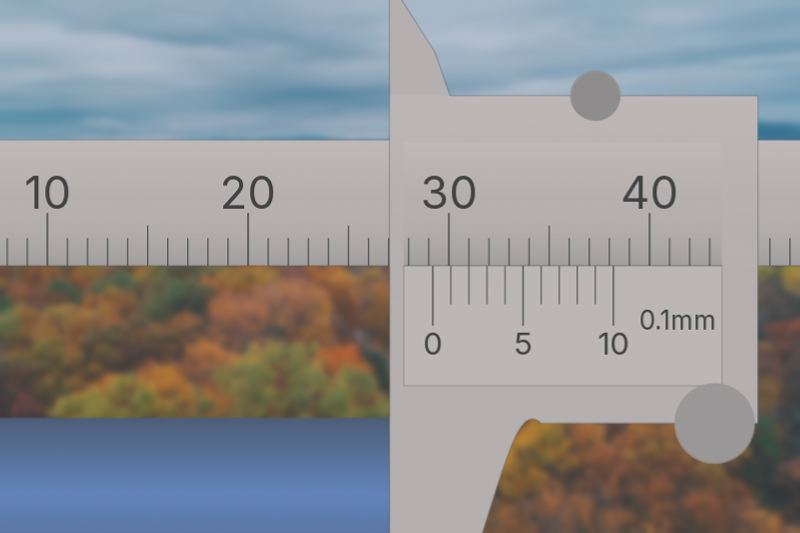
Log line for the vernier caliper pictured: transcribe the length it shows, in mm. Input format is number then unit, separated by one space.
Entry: 29.2 mm
